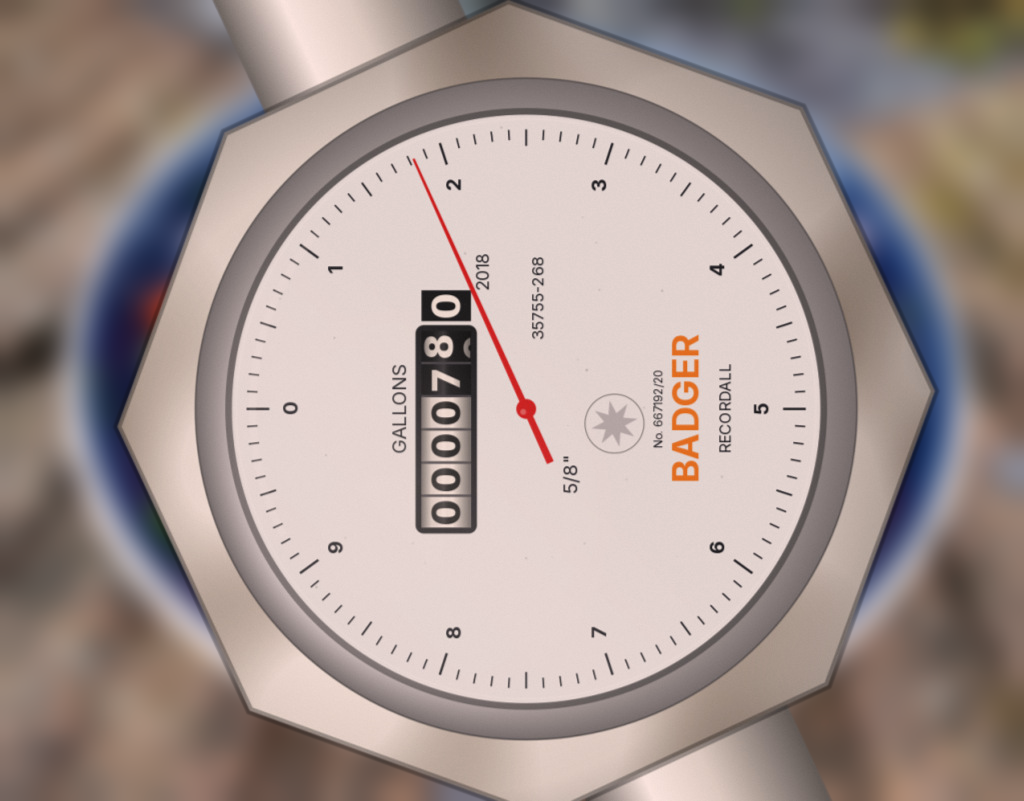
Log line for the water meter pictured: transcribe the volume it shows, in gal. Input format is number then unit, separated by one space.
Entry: 781.8 gal
